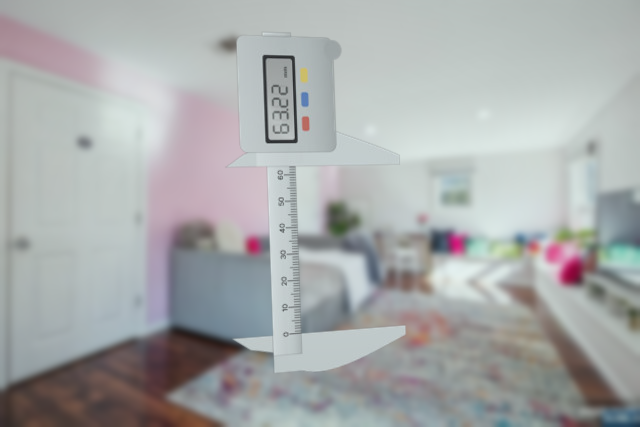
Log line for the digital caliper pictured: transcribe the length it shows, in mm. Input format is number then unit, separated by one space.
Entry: 63.22 mm
